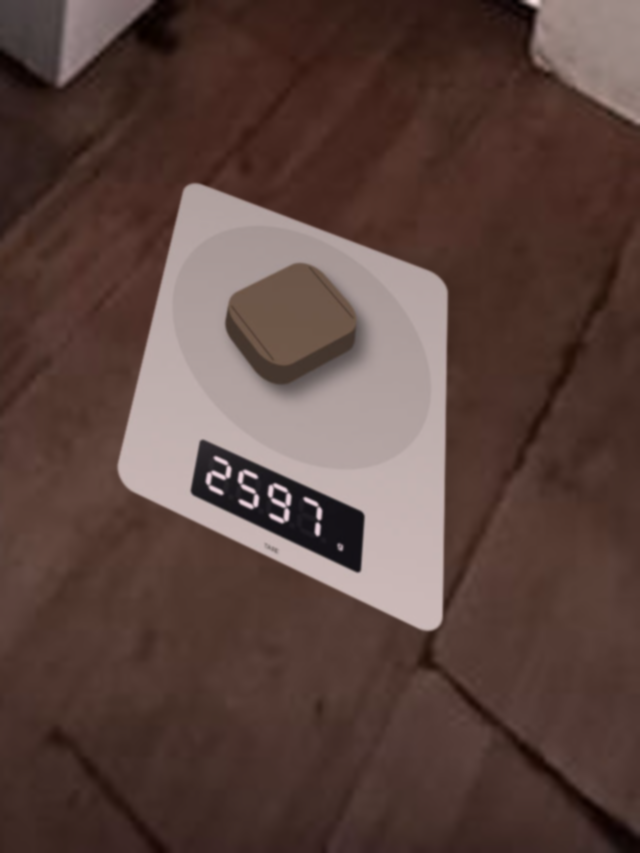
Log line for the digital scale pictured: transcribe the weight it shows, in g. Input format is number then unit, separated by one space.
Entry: 2597 g
